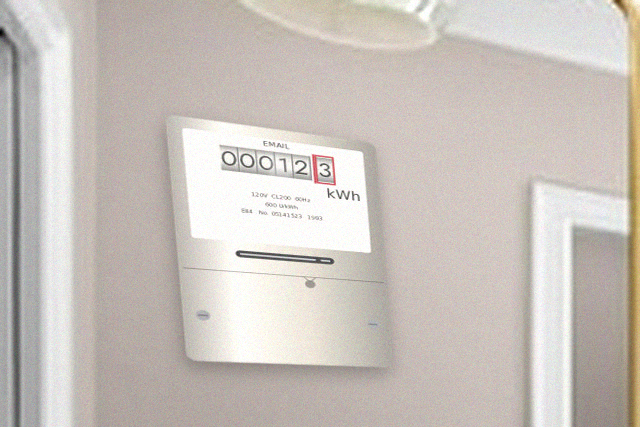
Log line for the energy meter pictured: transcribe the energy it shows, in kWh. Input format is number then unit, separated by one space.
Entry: 12.3 kWh
